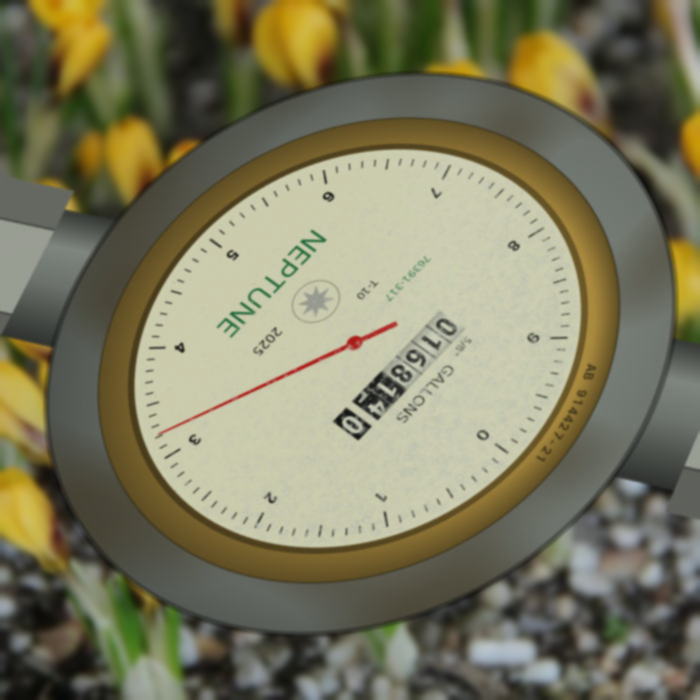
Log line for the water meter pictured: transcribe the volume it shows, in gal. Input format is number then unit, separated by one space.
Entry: 168143.2 gal
